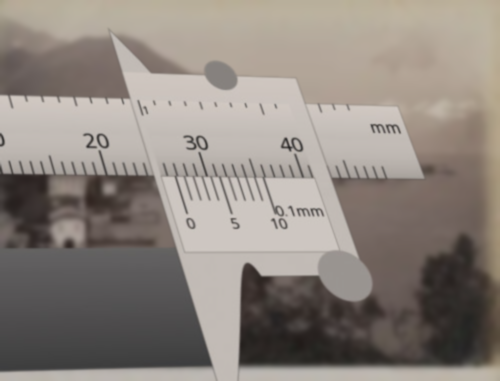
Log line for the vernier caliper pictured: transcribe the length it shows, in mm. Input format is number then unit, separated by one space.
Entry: 26.8 mm
